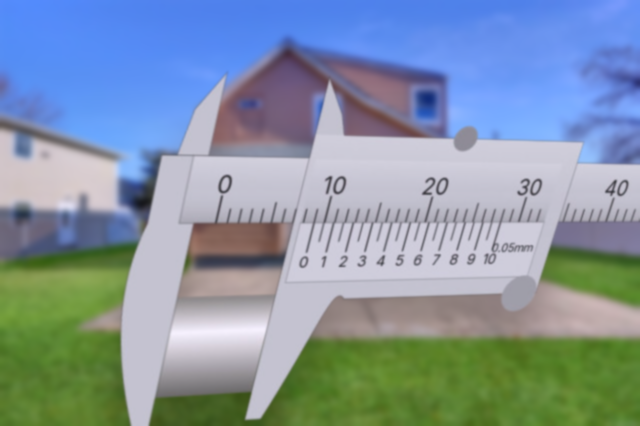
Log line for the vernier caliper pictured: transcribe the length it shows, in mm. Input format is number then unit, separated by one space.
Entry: 9.0 mm
